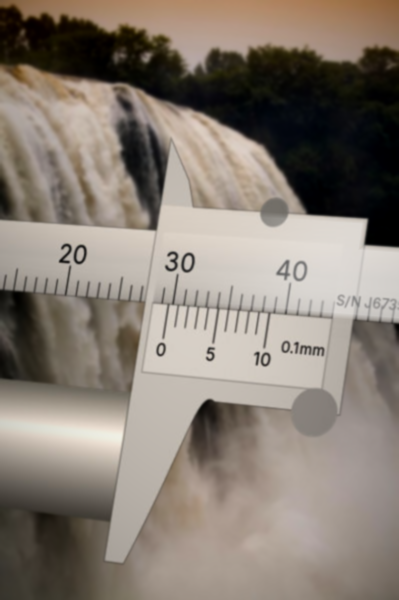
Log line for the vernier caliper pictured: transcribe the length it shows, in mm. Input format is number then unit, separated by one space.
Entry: 29.6 mm
